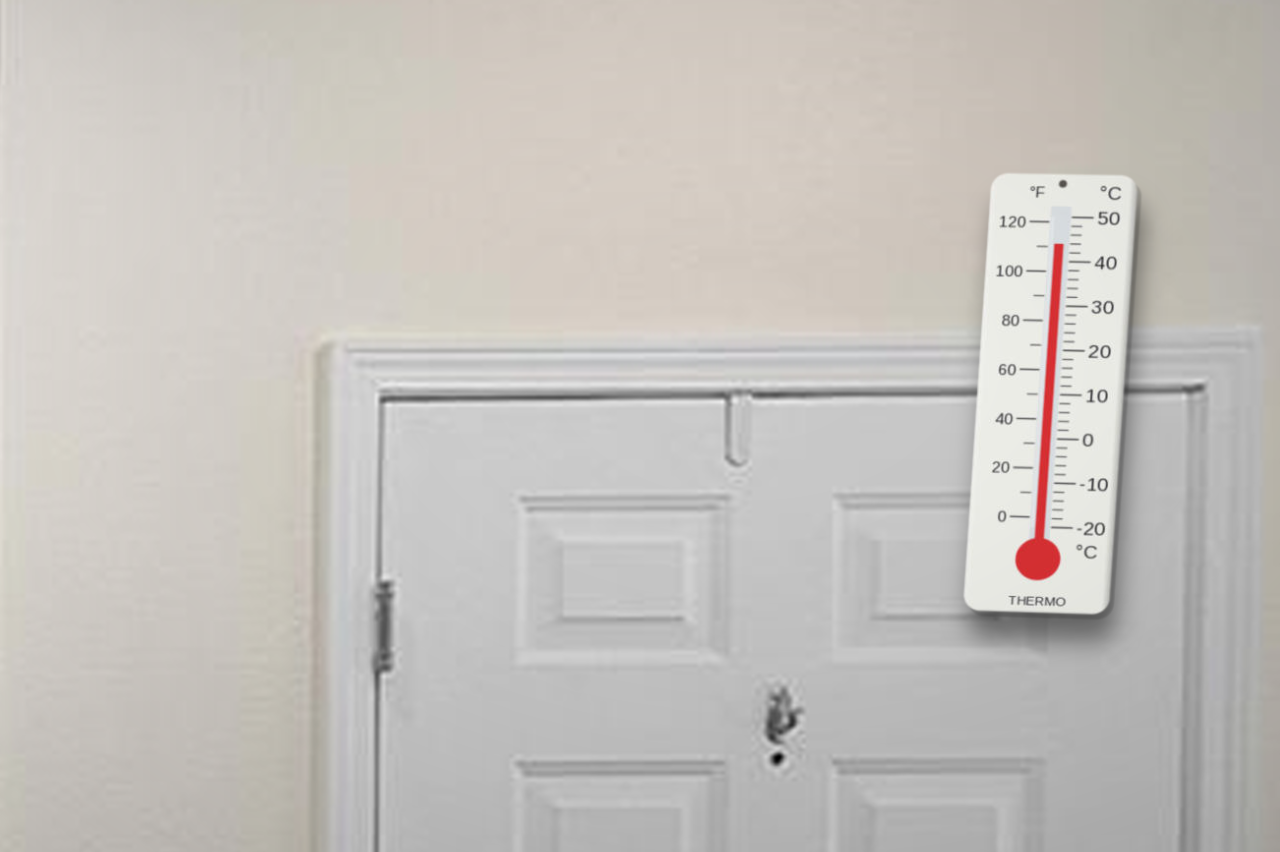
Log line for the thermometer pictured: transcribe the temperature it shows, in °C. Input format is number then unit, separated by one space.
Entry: 44 °C
